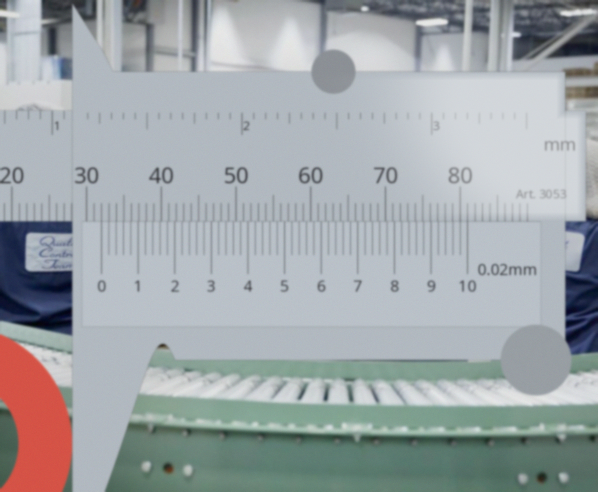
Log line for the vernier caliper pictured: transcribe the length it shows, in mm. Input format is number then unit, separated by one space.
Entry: 32.0 mm
